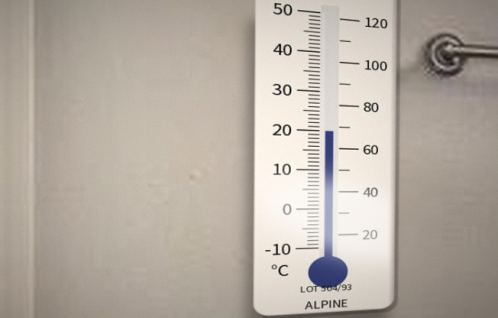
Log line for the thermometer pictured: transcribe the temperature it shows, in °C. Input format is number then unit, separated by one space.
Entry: 20 °C
